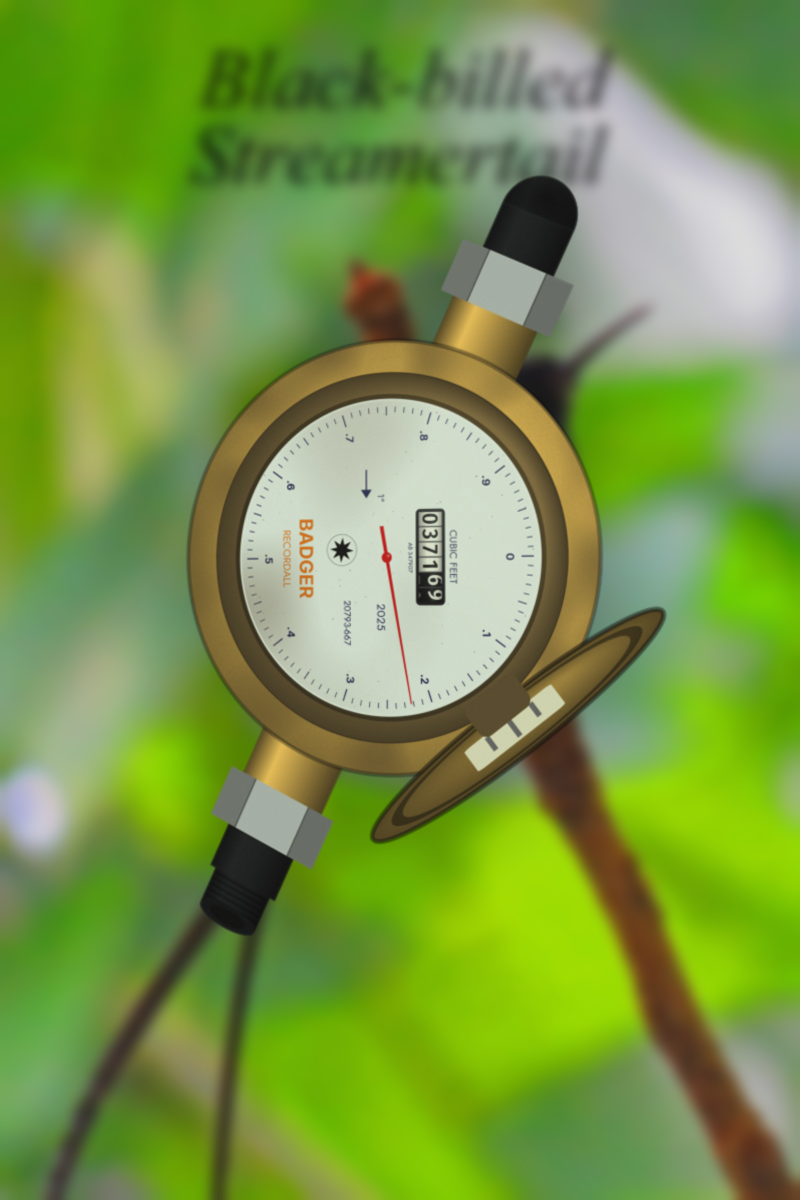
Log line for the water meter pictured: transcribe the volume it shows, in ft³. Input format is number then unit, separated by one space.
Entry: 37169.22 ft³
